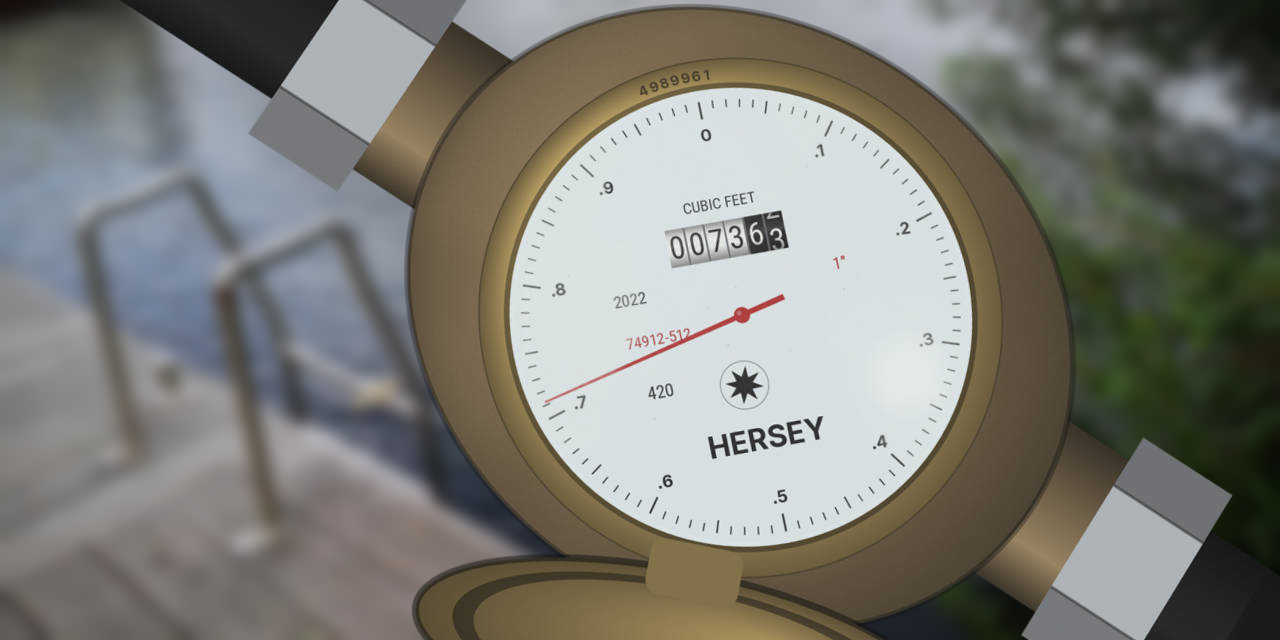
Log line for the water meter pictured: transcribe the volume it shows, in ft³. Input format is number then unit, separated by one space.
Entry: 7362.71 ft³
